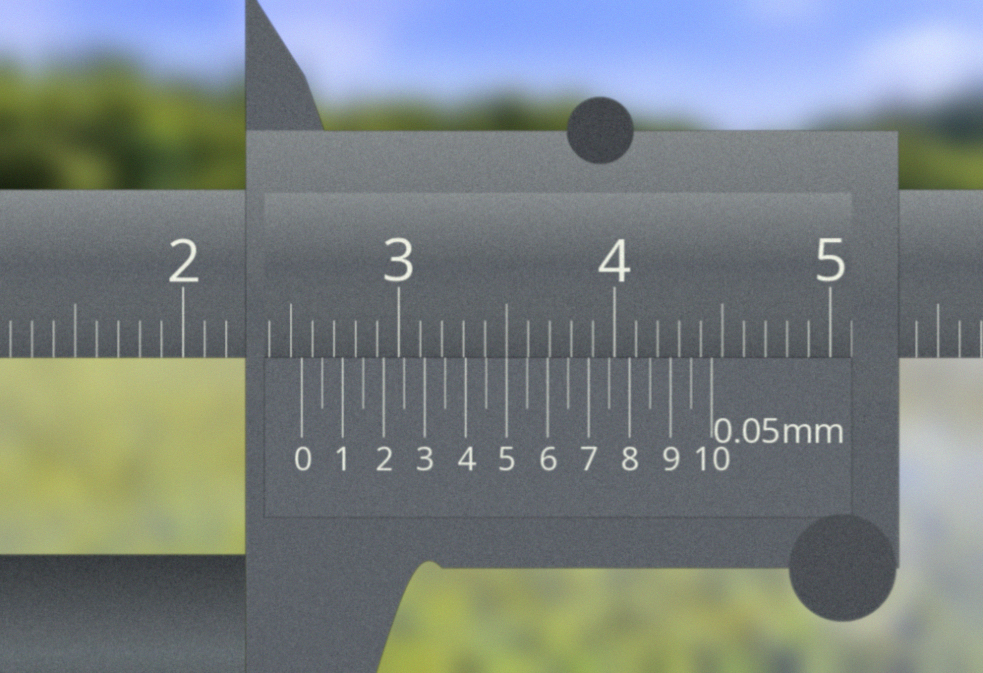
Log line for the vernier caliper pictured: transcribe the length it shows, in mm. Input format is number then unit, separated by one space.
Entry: 25.5 mm
